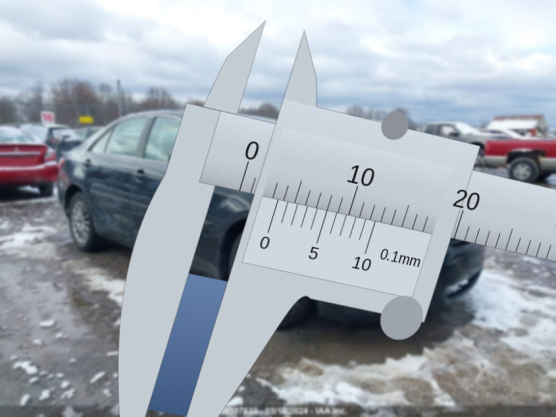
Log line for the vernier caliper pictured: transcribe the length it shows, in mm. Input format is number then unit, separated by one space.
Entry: 3.5 mm
